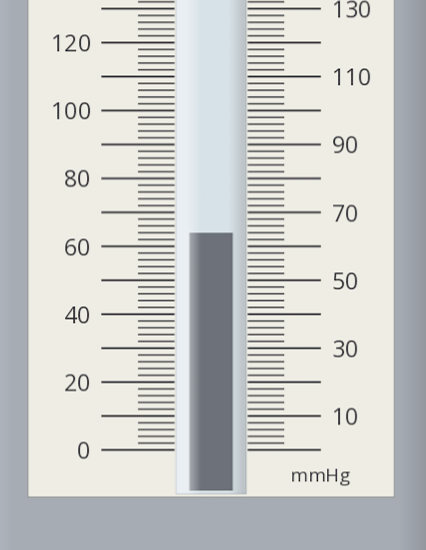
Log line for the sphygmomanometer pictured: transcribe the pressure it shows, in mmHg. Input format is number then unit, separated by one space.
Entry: 64 mmHg
